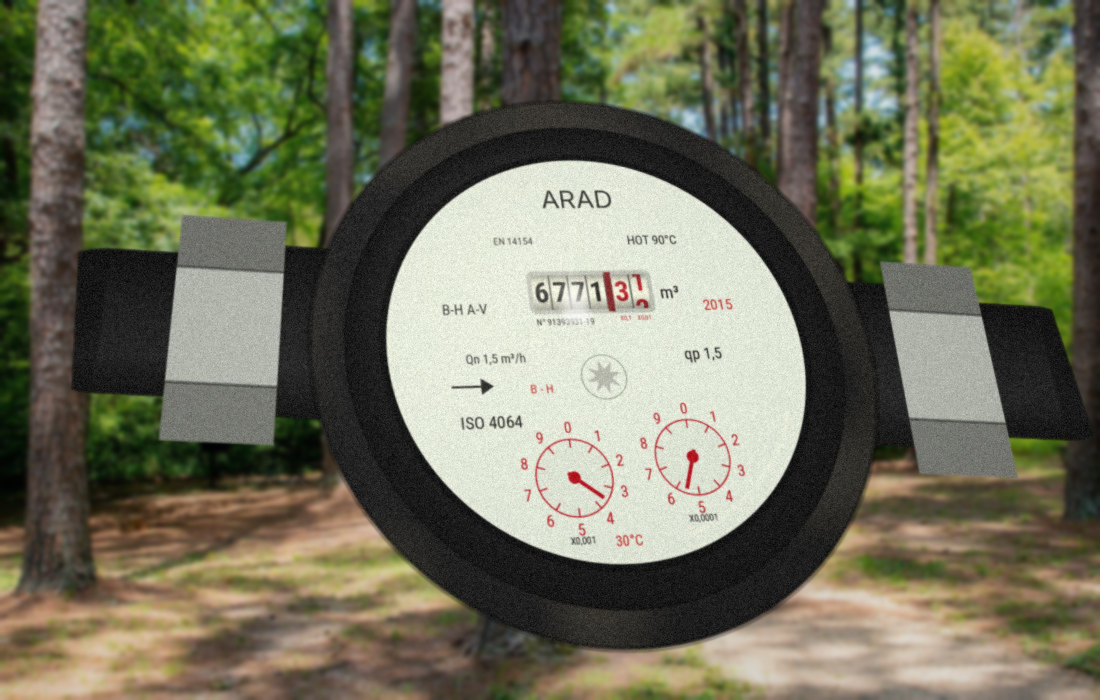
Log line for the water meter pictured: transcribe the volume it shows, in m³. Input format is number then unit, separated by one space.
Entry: 6771.3135 m³
